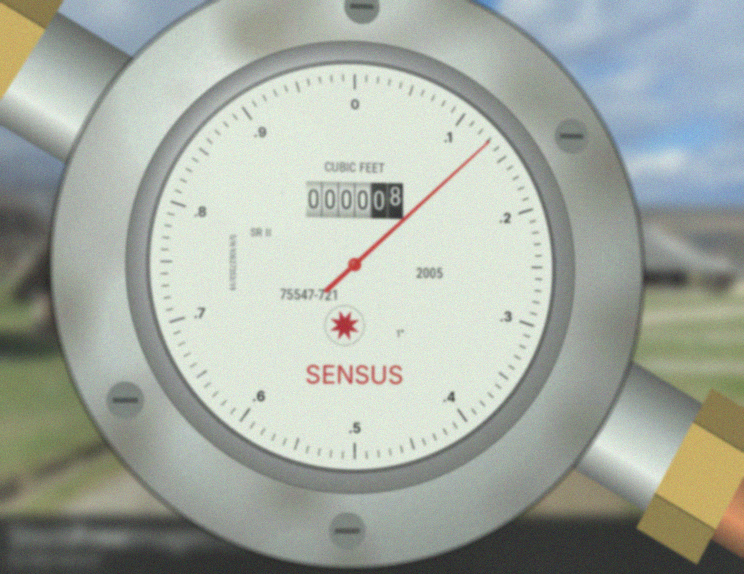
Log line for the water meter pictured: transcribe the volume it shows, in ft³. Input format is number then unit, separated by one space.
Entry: 8.13 ft³
